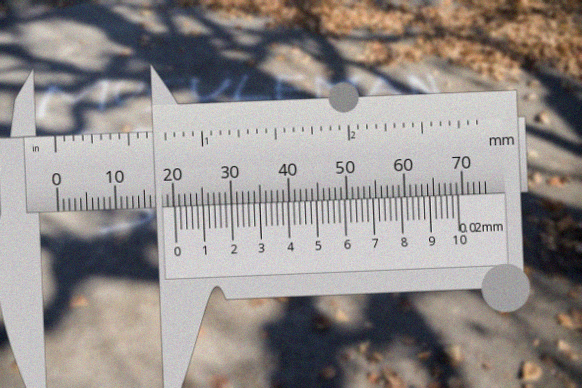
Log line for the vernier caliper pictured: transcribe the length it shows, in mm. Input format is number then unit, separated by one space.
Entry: 20.2 mm
